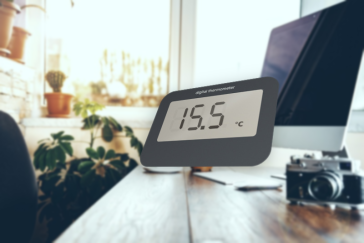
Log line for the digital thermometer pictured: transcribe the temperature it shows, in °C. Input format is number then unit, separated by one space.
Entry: 15.5 °C
